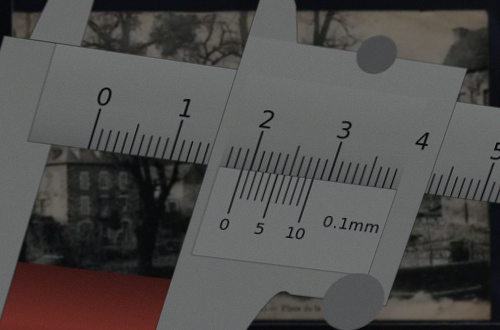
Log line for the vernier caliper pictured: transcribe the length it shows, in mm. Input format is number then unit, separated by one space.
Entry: 19.0 mm
